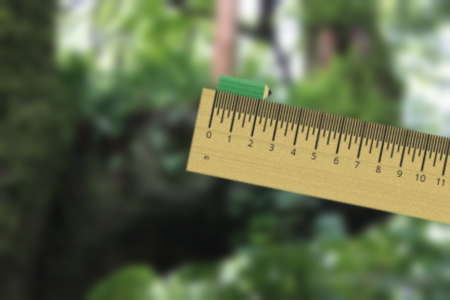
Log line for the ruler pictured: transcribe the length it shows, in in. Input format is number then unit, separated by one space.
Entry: 2.5 in
